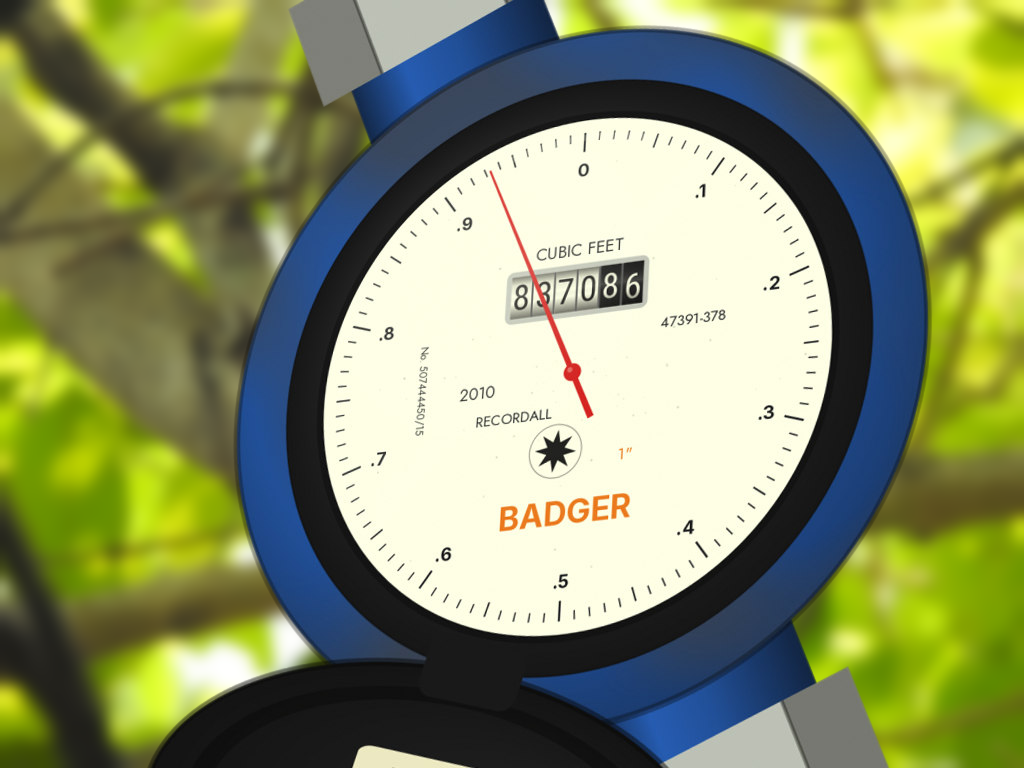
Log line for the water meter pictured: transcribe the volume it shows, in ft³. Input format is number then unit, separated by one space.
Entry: 837085.93 ft³
